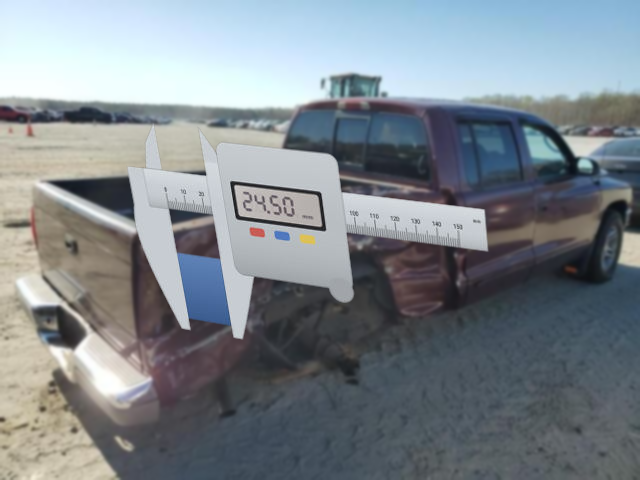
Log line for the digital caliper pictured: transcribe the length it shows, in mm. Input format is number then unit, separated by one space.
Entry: 24.50 mm
